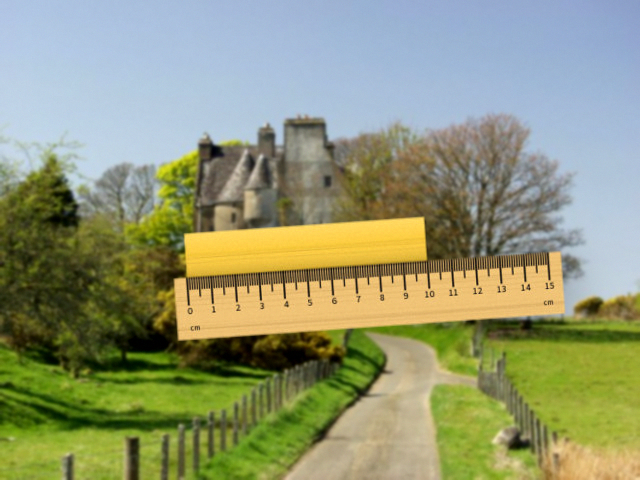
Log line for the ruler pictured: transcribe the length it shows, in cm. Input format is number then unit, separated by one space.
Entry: 10 cm
